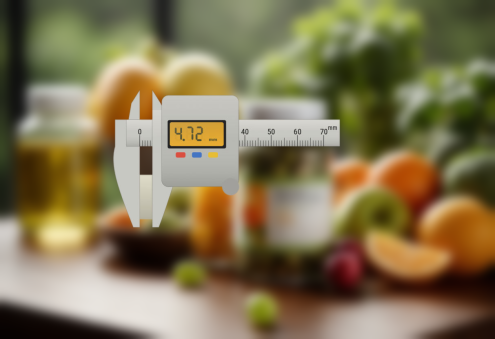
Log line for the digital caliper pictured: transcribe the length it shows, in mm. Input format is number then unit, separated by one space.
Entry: 4.72 mm
